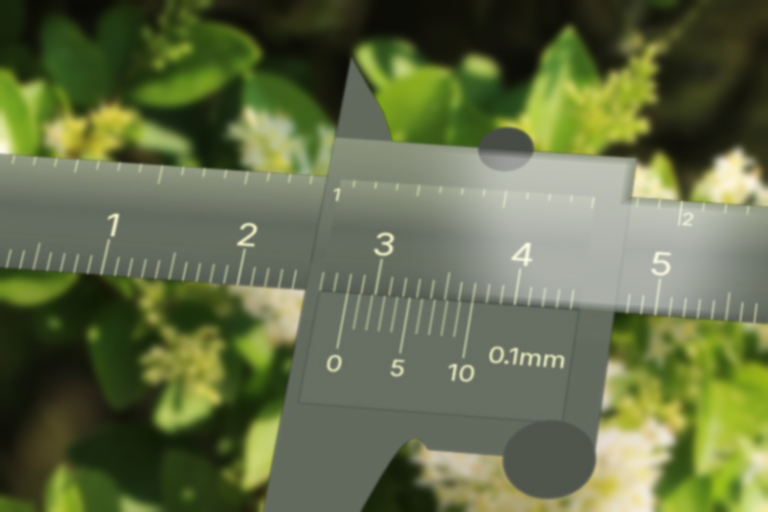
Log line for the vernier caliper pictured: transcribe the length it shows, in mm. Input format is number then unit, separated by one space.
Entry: 28.0 mm
